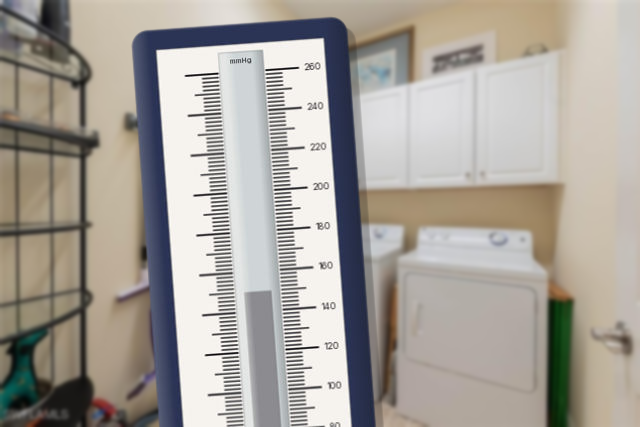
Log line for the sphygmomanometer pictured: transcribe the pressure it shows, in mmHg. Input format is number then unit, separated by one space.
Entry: 150 mmHg
